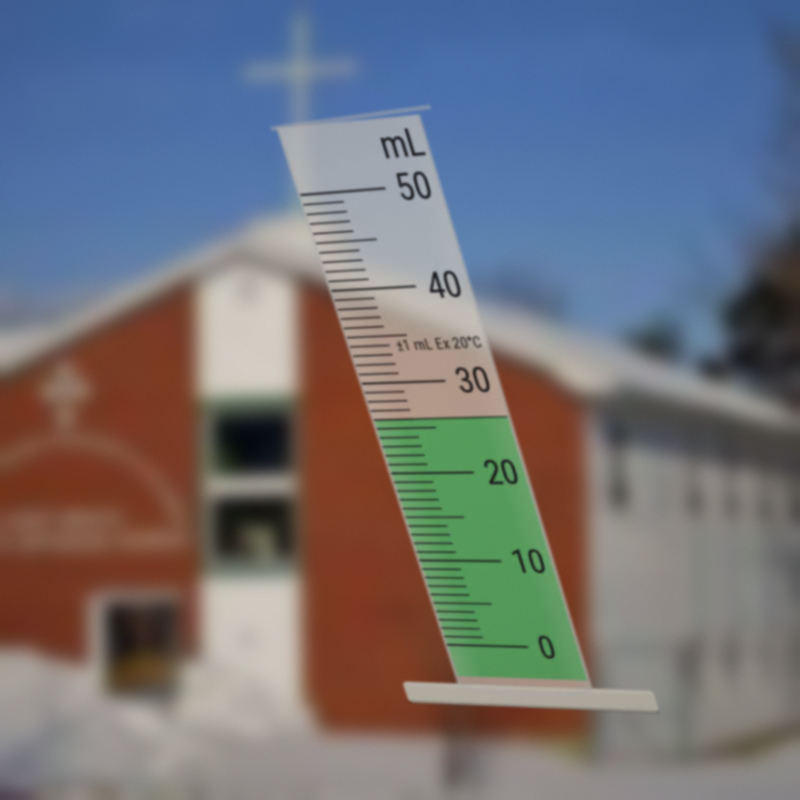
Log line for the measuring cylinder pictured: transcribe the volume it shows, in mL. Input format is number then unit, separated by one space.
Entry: 26 mL
